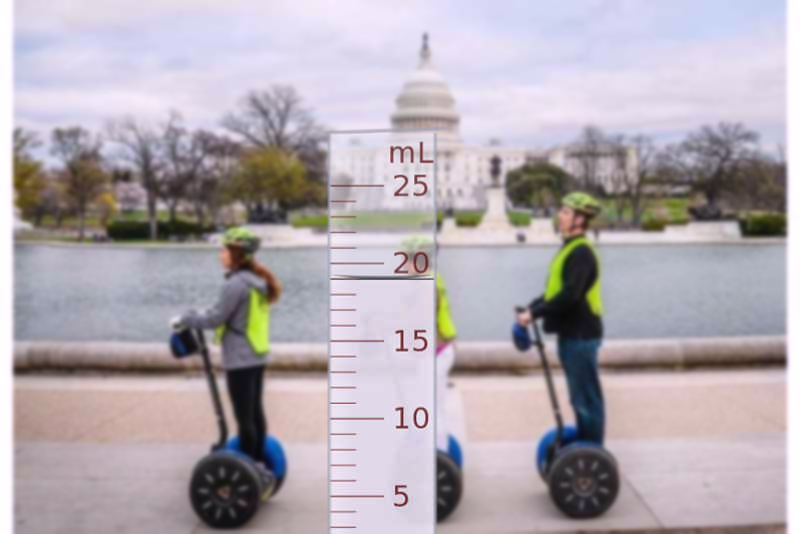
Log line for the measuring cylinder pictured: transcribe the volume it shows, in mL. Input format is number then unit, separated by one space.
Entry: 19 mL
